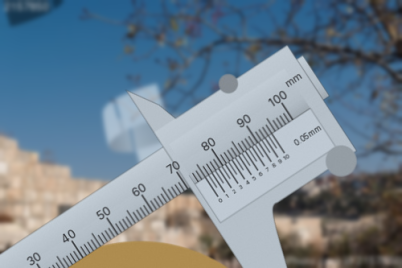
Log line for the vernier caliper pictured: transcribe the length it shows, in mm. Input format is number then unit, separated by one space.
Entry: 75.0 mm
